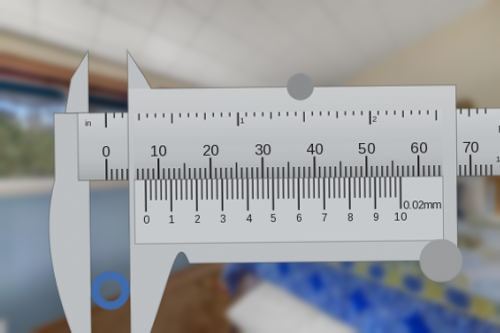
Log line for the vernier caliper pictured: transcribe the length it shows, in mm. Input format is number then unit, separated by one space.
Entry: 7.5 mm
